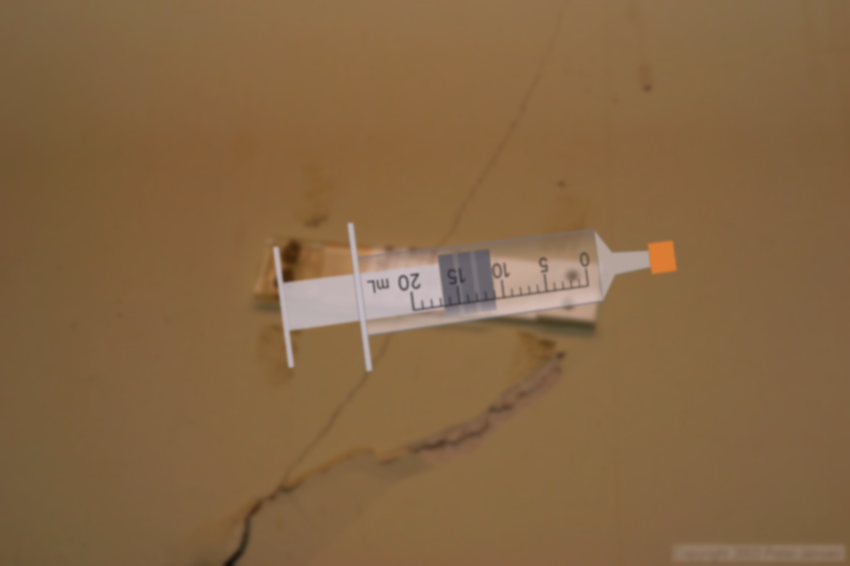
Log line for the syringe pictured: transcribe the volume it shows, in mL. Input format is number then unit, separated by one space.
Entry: 11 mL
